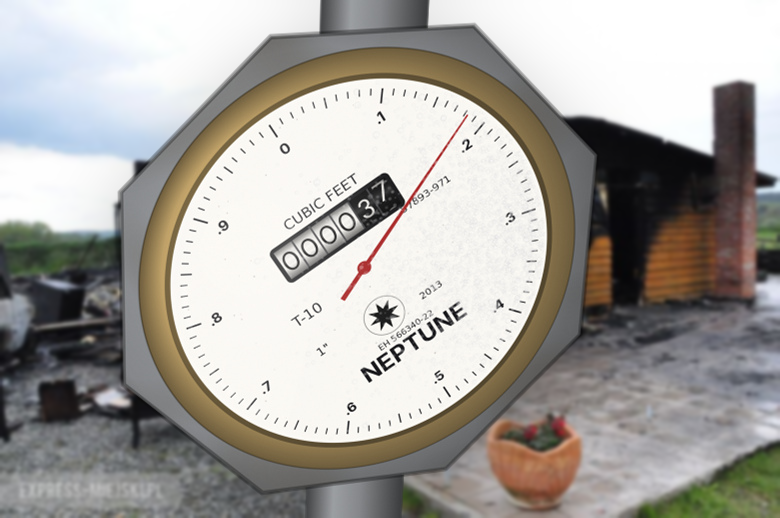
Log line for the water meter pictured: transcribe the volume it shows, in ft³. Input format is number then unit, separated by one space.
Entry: 37.18 ft³
